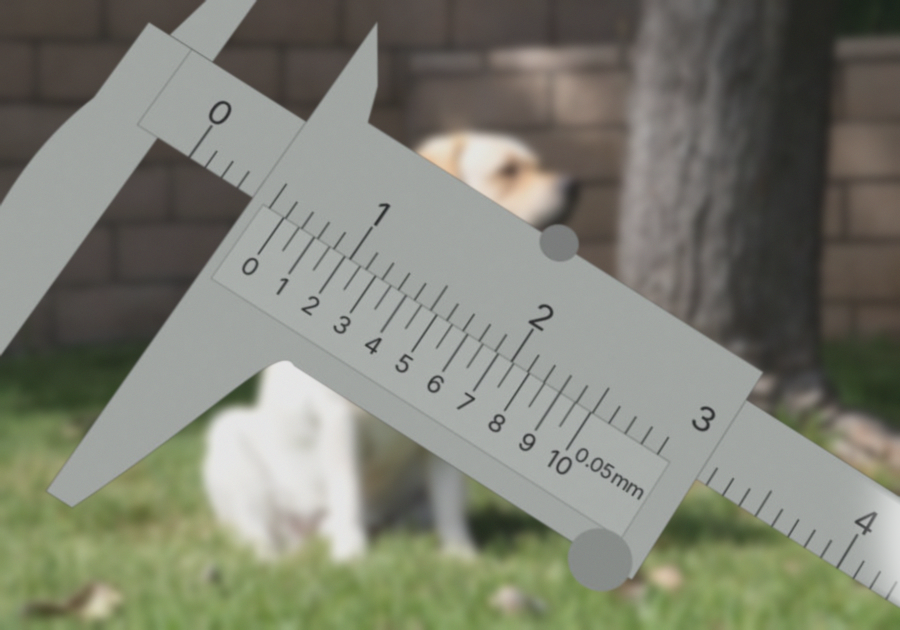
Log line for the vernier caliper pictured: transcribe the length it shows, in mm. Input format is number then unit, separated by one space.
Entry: 5.9 mm
